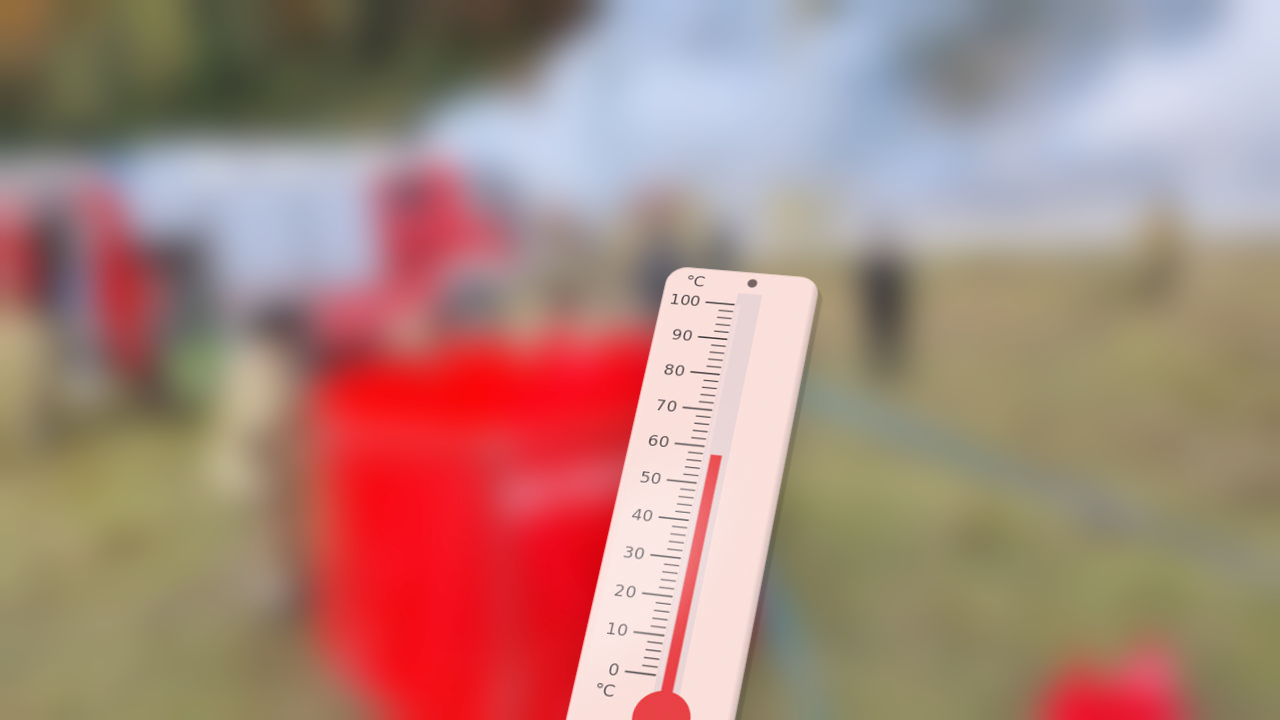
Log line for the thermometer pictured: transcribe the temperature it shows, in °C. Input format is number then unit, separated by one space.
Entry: 58 °C
